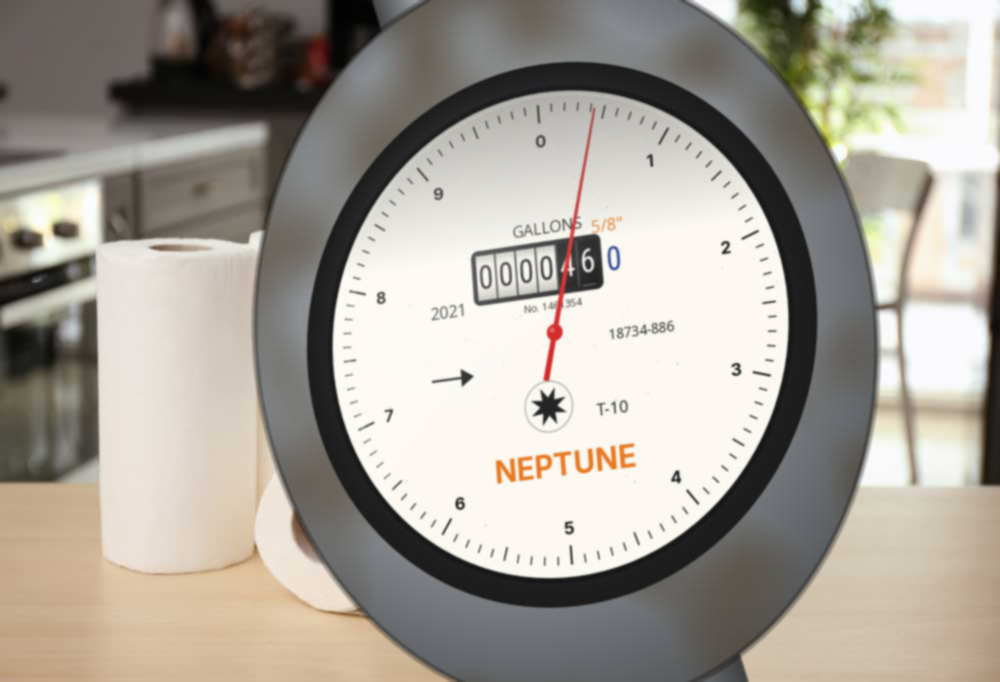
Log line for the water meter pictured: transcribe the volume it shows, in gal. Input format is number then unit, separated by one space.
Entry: 460.4 gal
